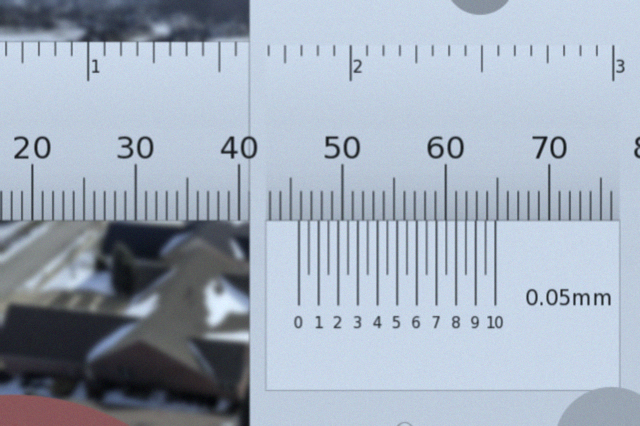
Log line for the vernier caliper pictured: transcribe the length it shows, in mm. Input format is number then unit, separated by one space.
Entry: 45.8 mm
